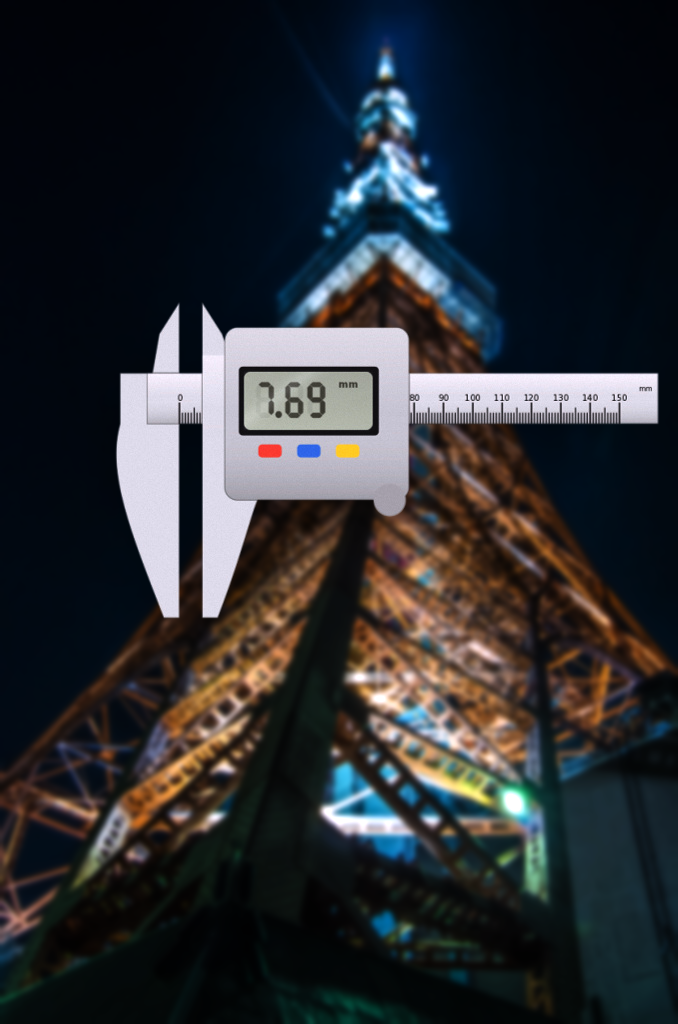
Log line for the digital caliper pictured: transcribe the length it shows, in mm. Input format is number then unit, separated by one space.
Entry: 7.69 mm
